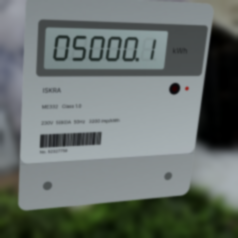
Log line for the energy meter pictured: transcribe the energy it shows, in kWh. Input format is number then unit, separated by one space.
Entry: 5000.1 kWh
